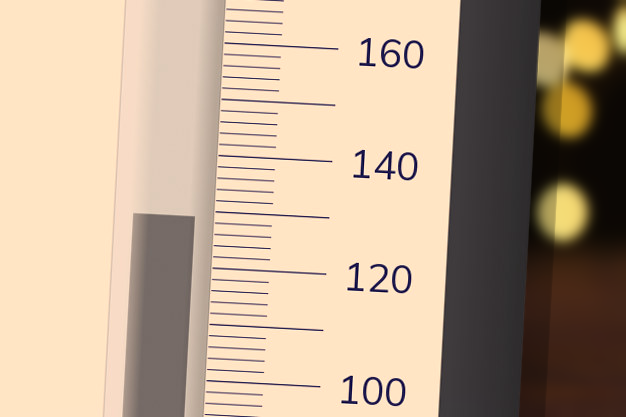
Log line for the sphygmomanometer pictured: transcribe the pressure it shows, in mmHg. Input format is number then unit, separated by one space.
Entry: 129 mmHg
